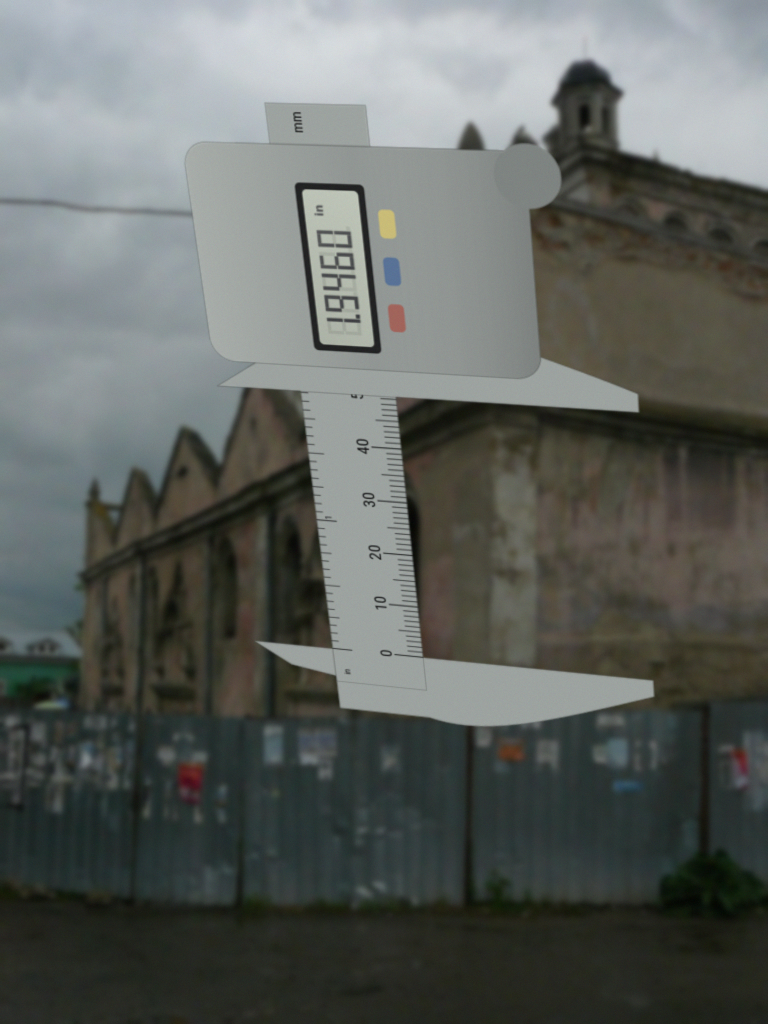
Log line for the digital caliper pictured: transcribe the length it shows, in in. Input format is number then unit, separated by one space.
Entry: 1.9460 in
